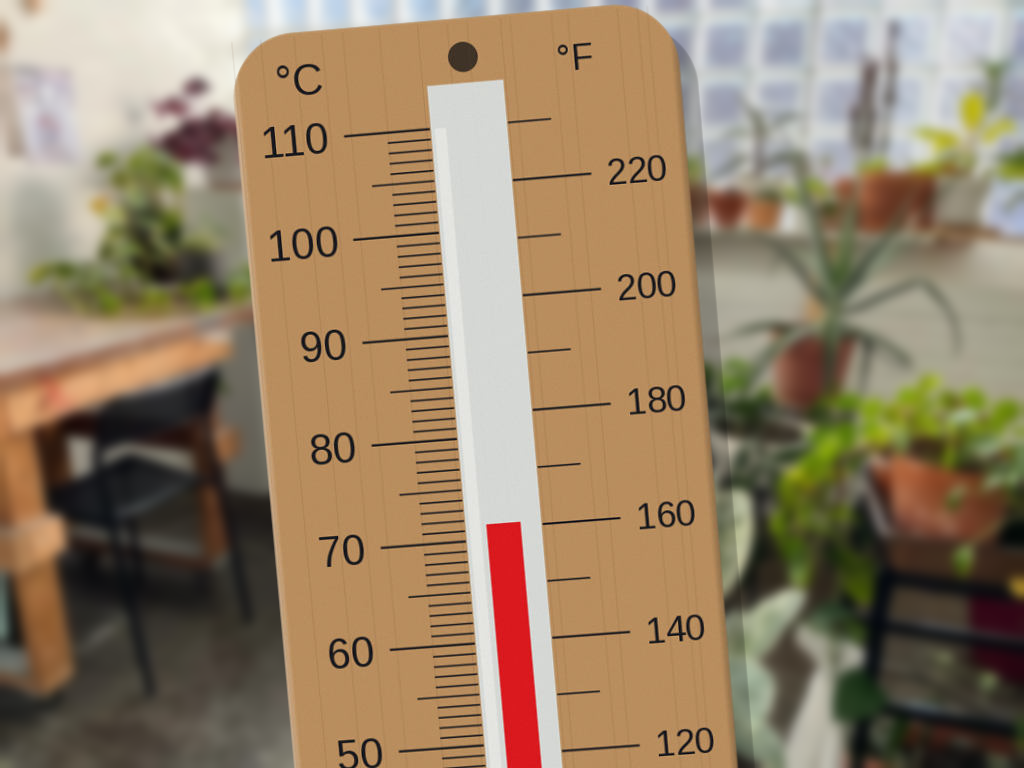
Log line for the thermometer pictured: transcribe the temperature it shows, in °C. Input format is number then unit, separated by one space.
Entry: 71.5 °C
